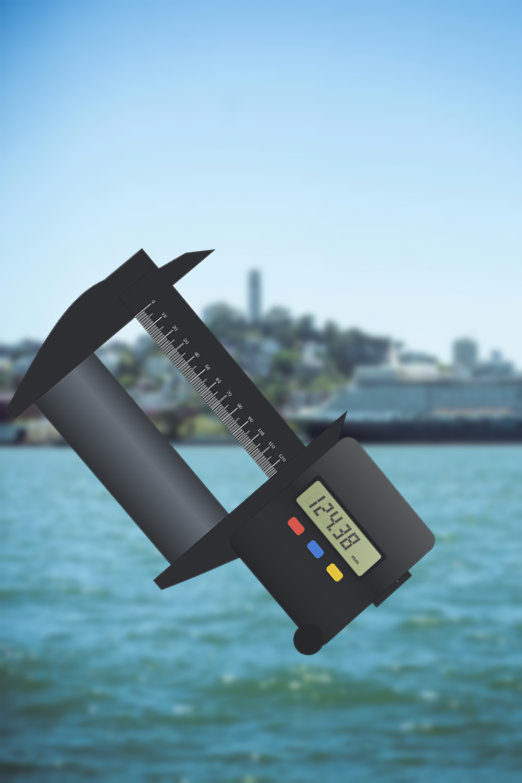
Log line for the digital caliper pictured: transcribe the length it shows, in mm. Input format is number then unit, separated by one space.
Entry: 124.38 mm
